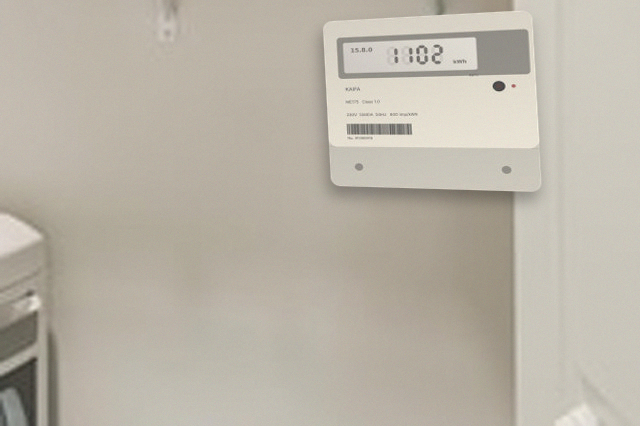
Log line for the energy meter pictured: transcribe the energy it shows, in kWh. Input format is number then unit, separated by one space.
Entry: 1102 kWh
